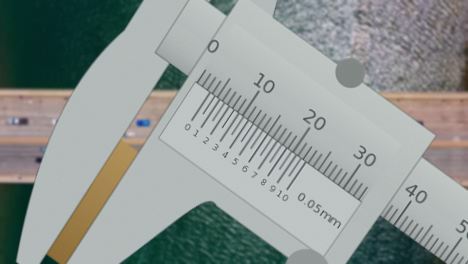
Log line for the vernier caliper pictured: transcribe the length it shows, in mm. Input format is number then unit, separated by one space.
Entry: 3.6 mm
